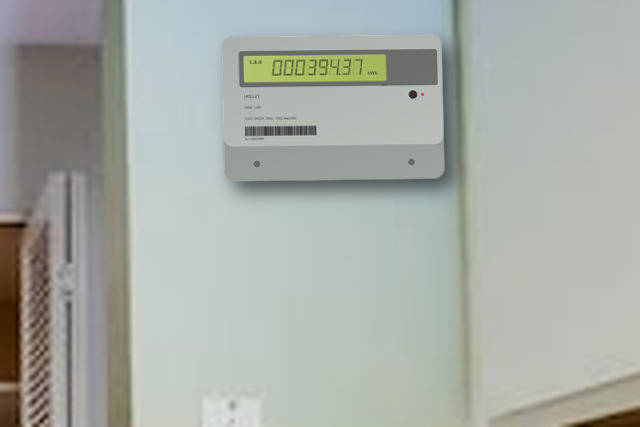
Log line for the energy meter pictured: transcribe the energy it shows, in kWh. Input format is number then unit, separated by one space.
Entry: 394.37 kWh
